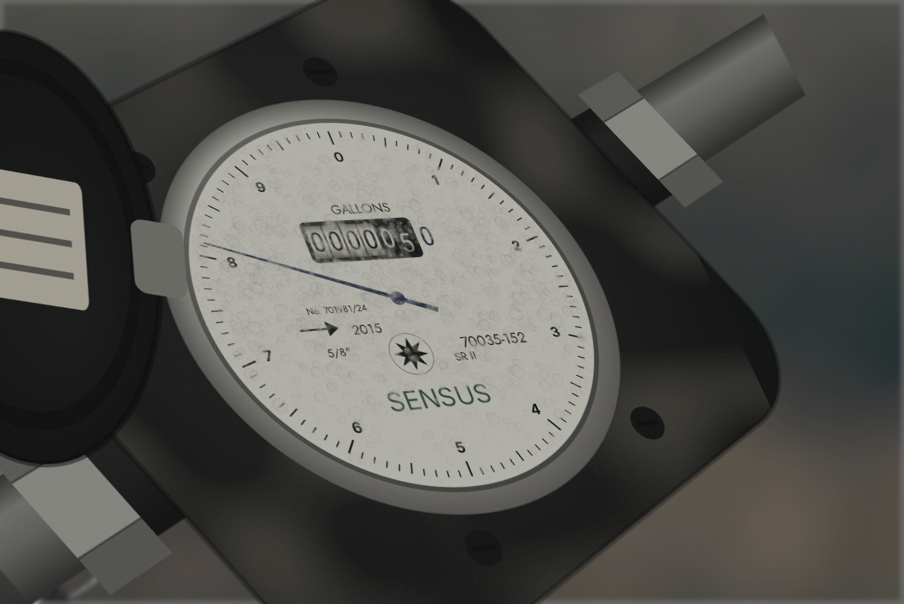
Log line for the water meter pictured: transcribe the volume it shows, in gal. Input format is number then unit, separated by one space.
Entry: 48.1 gal
